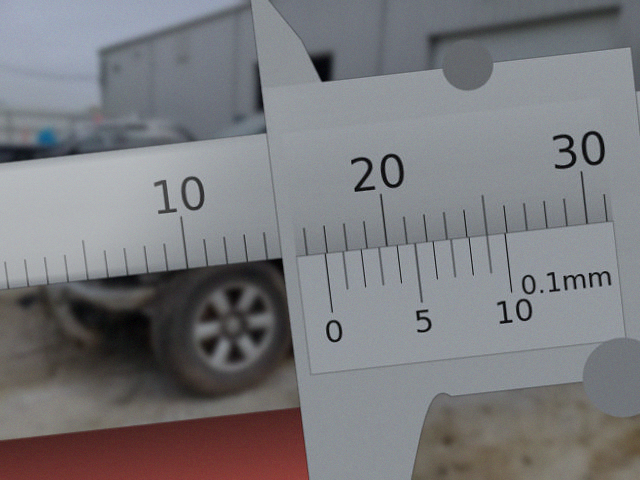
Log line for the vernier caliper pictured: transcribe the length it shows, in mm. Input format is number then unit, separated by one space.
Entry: 16.9 mm
